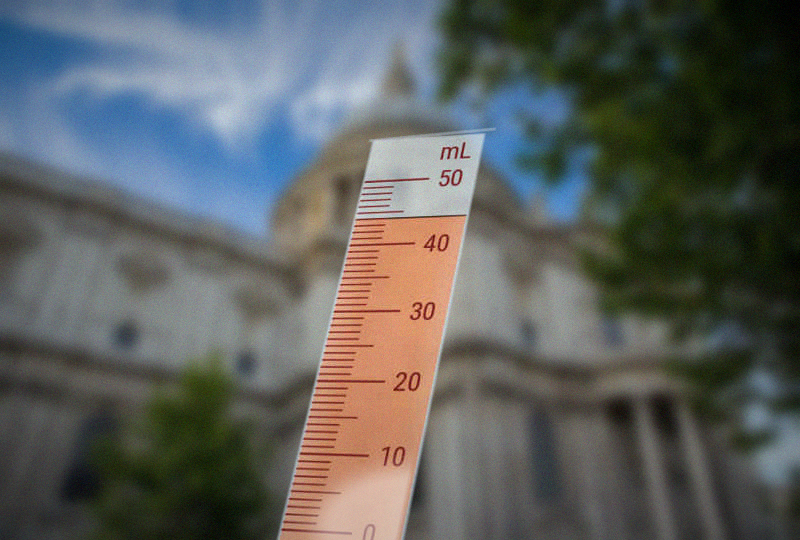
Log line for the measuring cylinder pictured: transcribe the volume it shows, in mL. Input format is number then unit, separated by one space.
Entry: 44 mL
